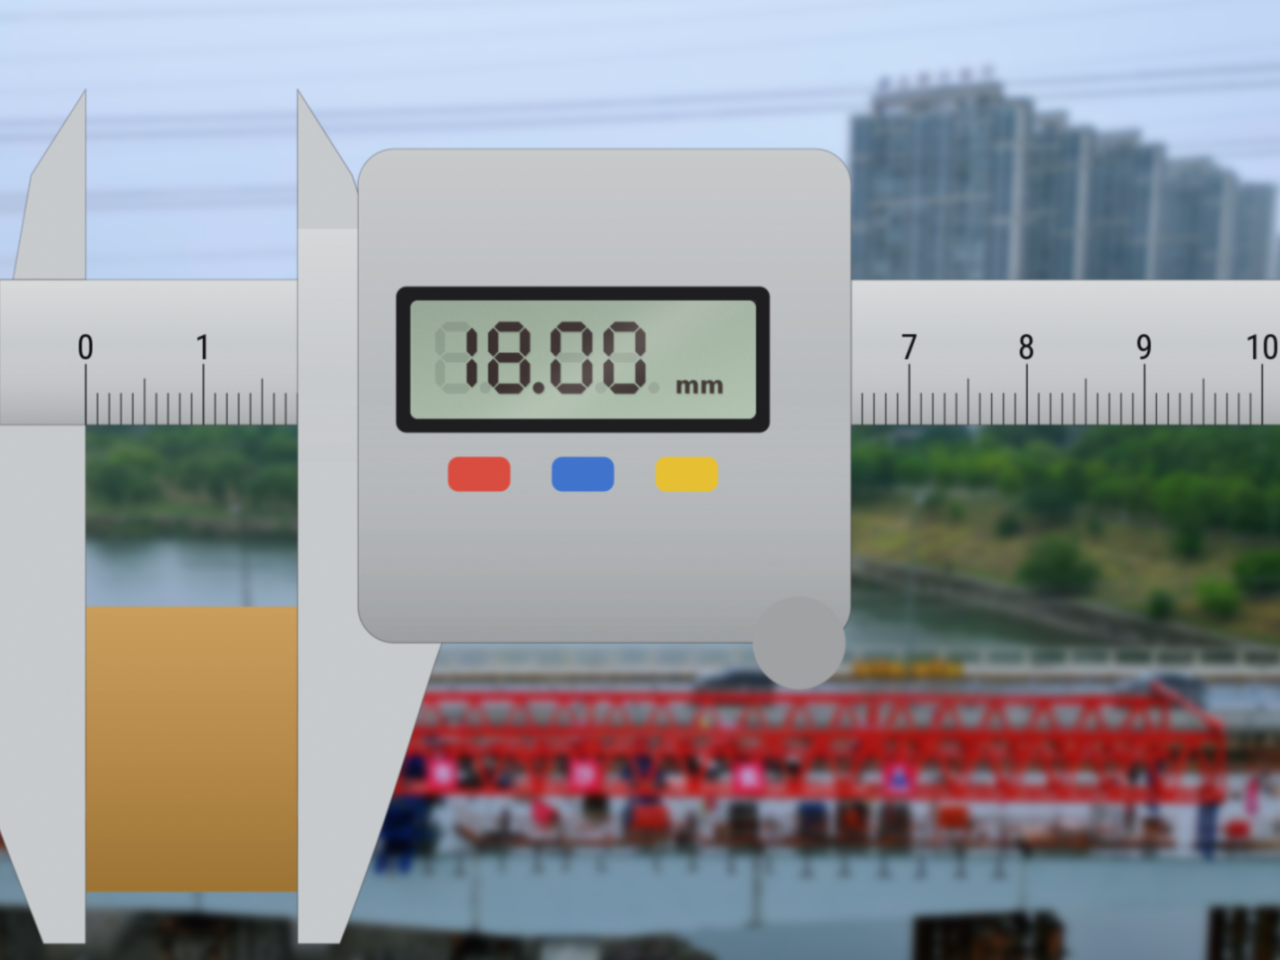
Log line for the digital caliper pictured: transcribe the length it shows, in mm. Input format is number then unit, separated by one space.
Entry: 18.00 mm
